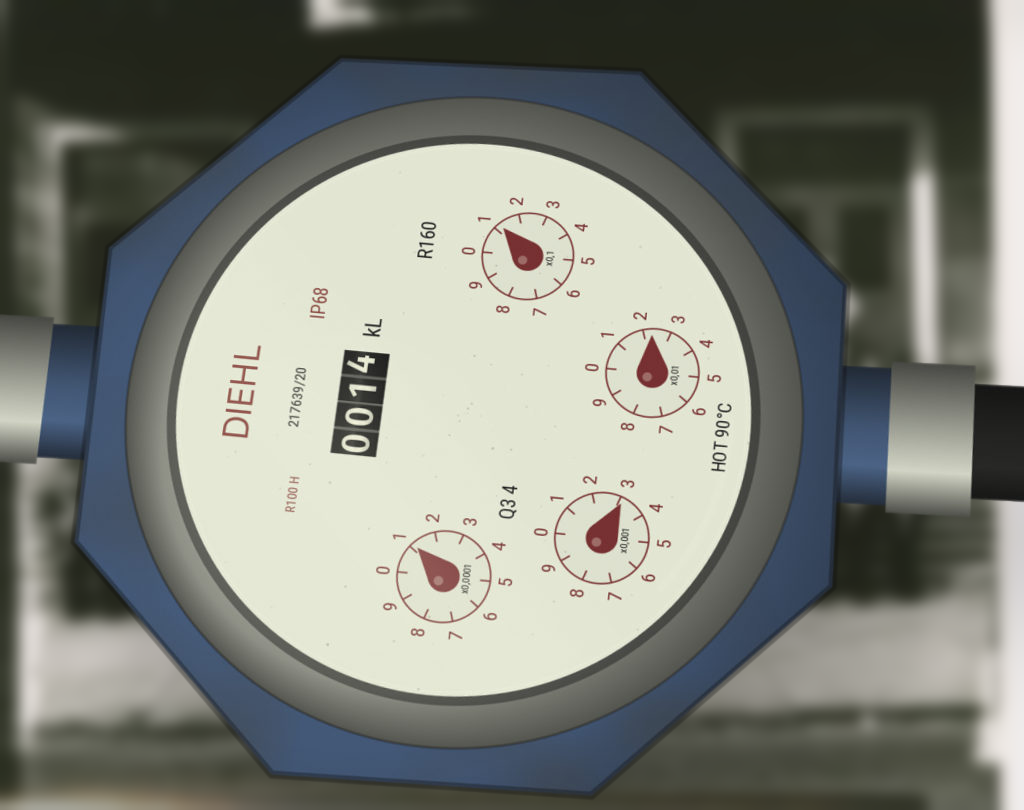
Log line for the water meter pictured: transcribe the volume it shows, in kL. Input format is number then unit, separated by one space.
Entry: 14.1231 kL
